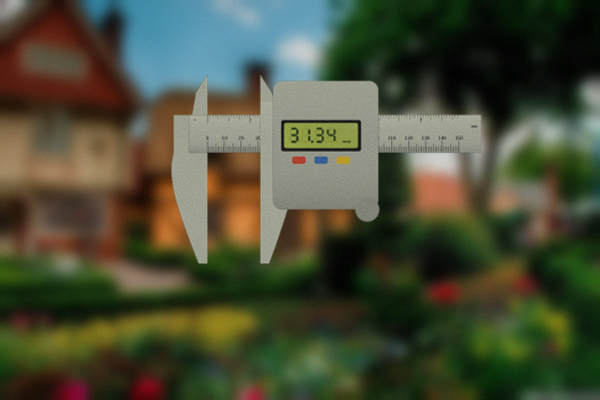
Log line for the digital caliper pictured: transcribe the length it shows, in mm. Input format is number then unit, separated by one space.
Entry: 31.34 mm
